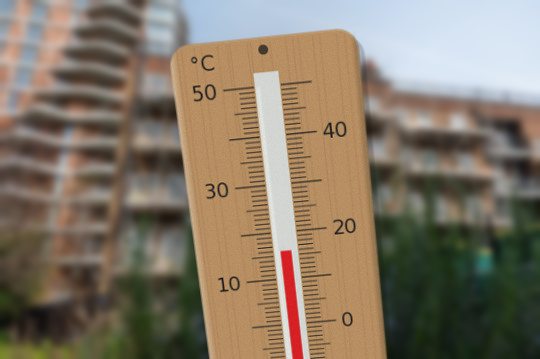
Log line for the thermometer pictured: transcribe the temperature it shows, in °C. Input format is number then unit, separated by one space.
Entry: 16 °C
